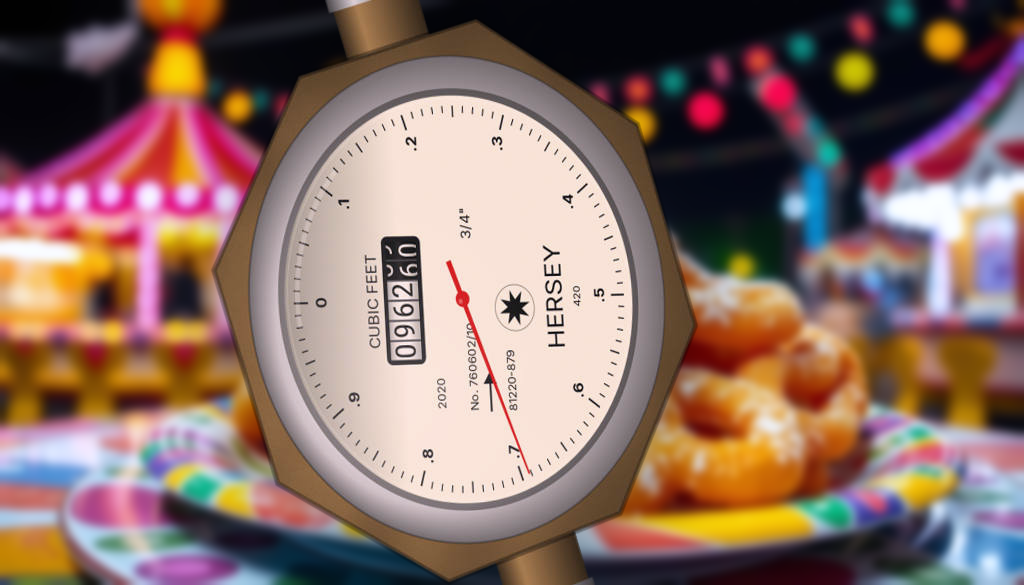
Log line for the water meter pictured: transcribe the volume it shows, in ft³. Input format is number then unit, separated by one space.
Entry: 96259.69 ft³
